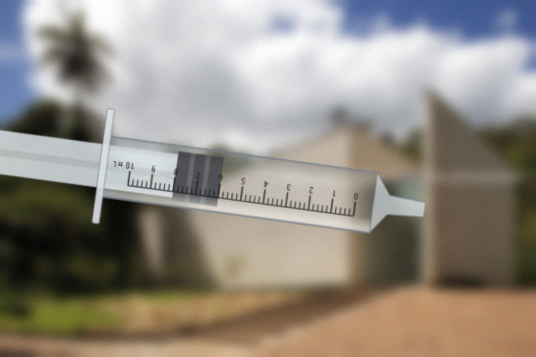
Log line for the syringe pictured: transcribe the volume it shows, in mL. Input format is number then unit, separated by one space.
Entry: 6 mL
